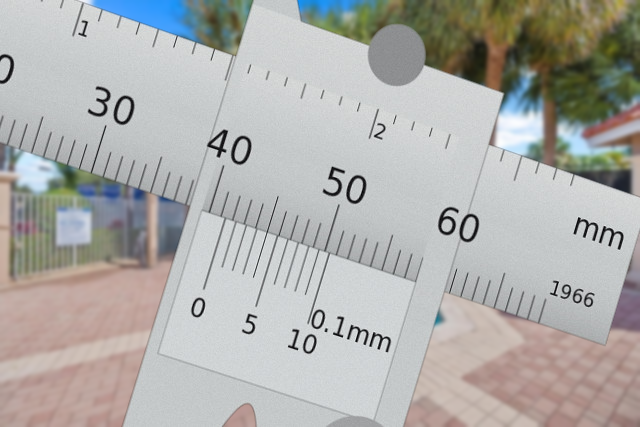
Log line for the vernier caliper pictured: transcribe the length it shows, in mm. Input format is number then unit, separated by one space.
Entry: 41.4 mm
